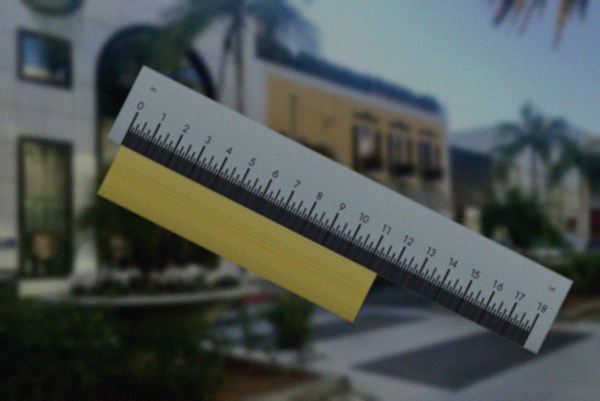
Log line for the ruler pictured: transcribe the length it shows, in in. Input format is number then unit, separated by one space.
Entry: 11.5 in
